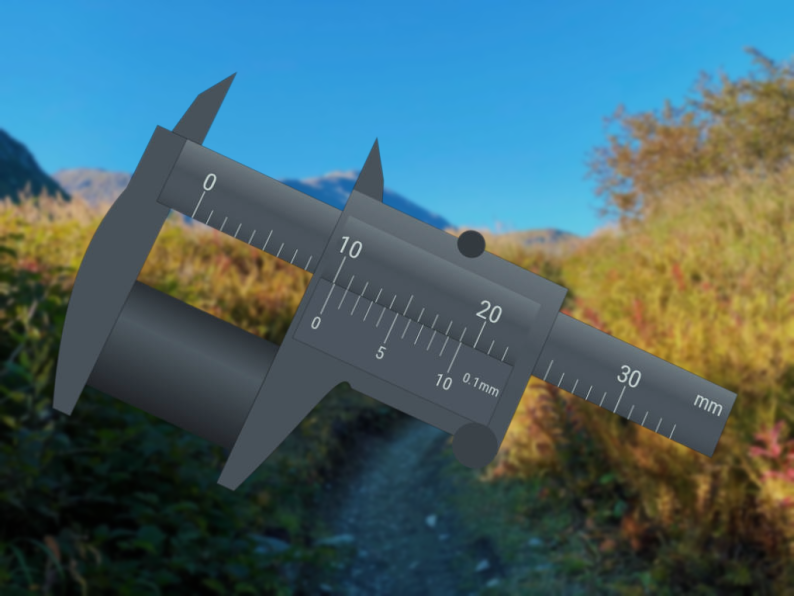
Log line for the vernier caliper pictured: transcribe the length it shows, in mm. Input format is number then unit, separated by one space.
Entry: 10.1 mm
